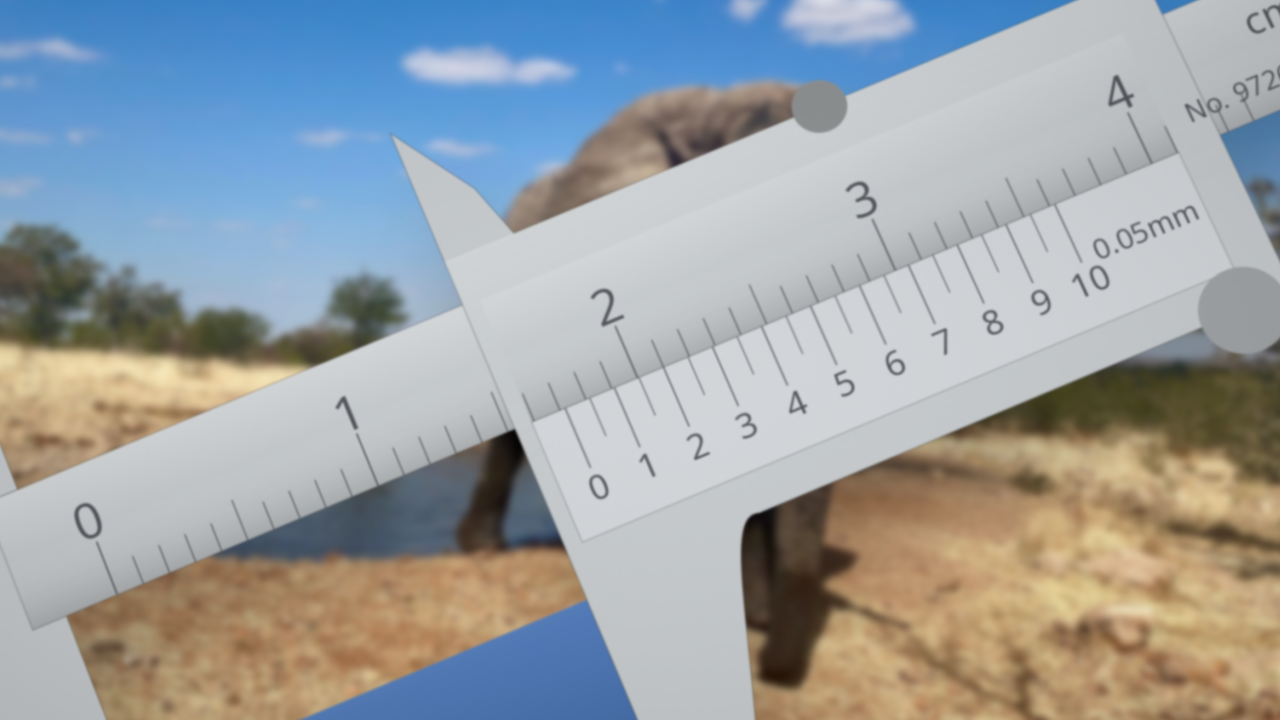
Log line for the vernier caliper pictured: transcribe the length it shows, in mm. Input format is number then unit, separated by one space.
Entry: 17.2 mm
